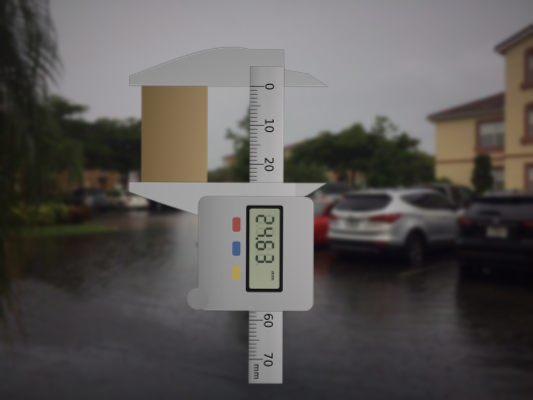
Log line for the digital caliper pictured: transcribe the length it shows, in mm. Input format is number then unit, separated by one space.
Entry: 24.63 mm
